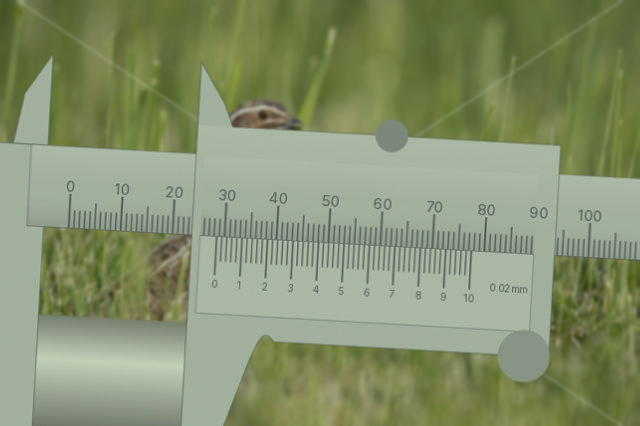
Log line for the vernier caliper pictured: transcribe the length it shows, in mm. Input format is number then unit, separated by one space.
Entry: 28.5 mm
